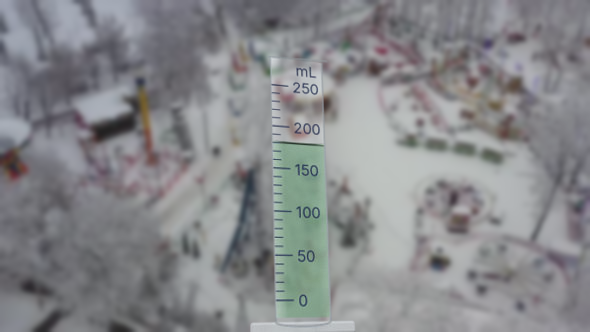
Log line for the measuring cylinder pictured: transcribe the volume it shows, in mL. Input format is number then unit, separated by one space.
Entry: 180 mL
